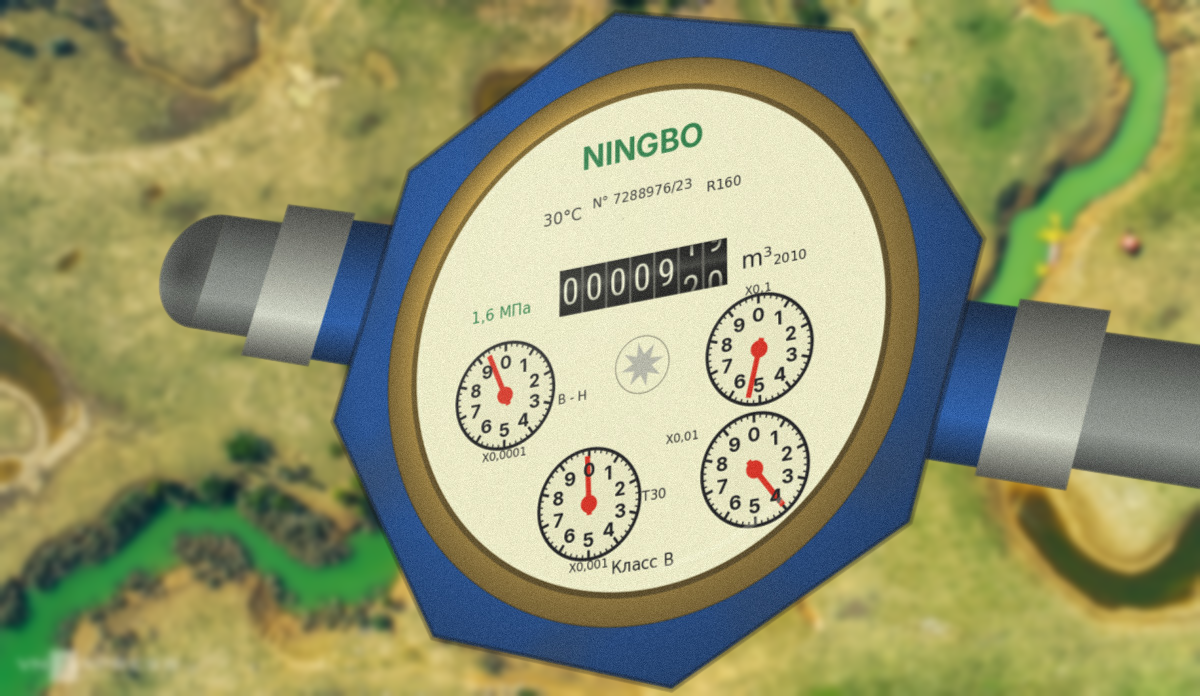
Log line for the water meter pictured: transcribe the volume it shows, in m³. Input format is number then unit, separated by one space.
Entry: 919.5399 m³
